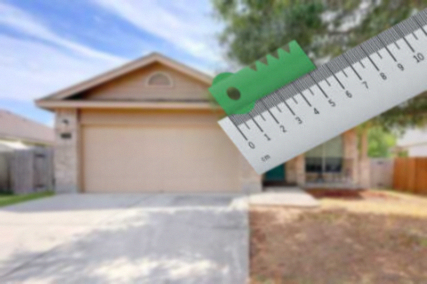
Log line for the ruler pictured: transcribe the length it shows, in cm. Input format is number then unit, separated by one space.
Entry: 5.5 cm
